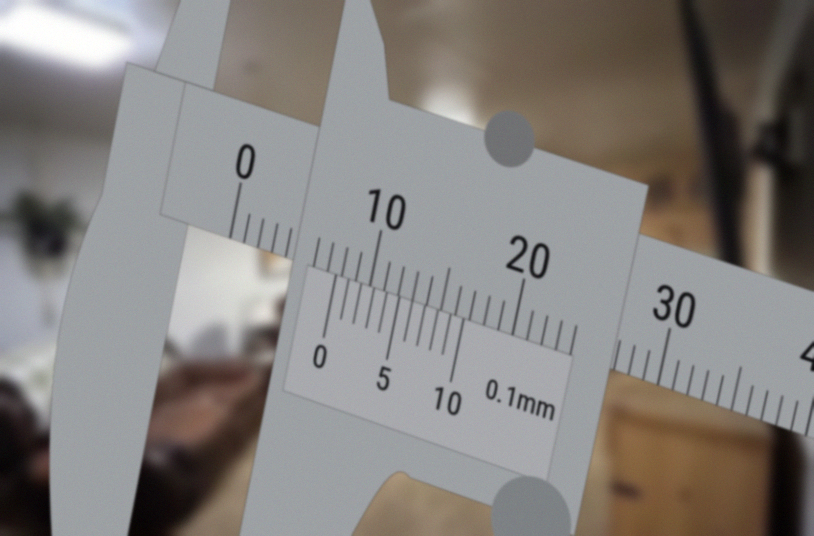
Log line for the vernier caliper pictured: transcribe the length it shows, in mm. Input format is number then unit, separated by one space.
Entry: 7.6 mm
